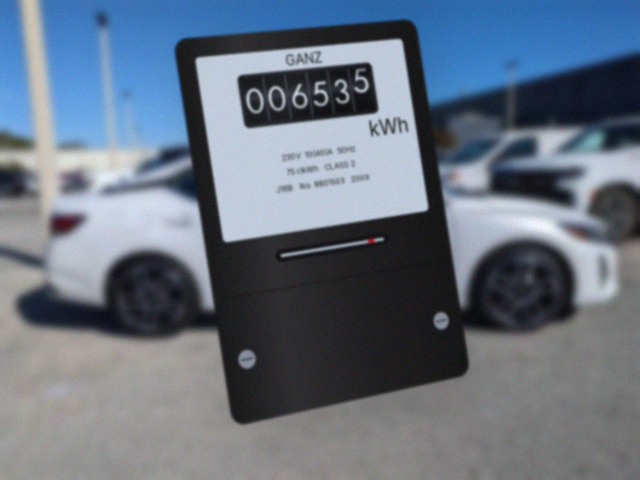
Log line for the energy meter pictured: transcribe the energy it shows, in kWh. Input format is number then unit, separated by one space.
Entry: 6535 kWh
